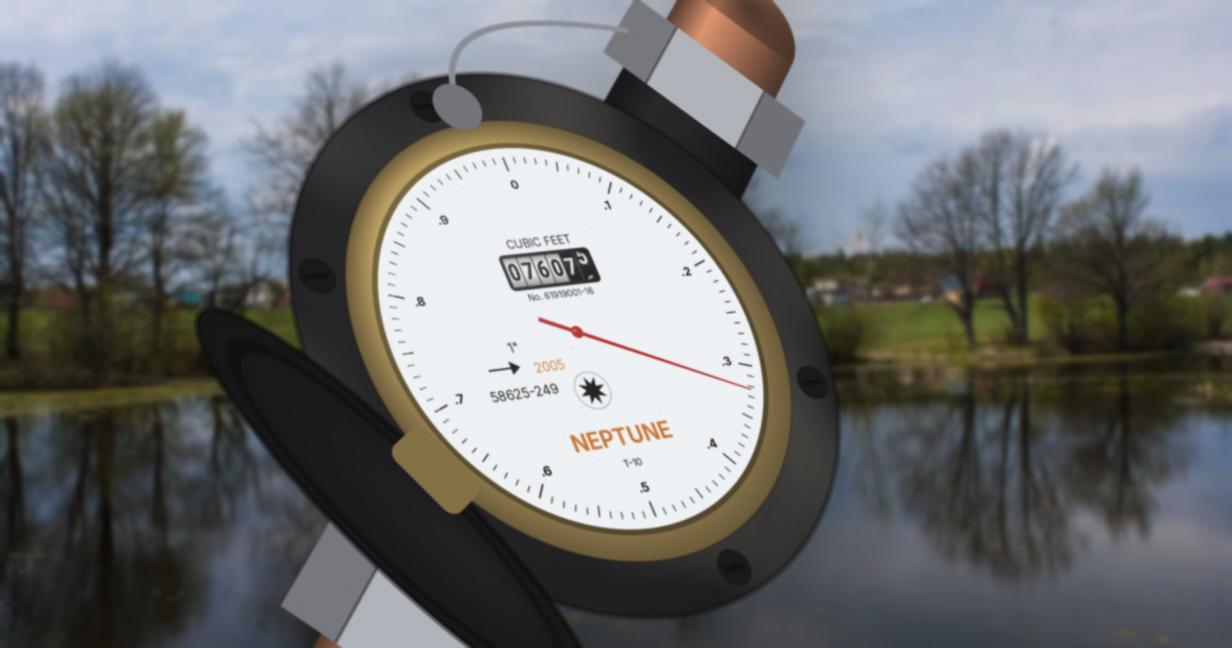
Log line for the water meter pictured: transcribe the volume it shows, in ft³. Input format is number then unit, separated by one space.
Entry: 76075.32 ft³
